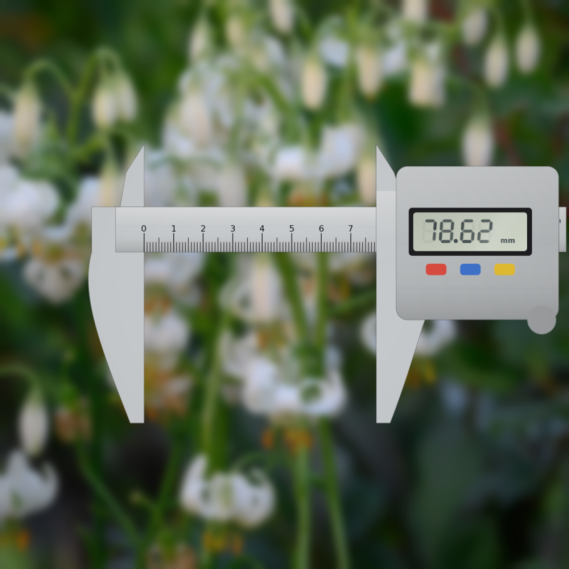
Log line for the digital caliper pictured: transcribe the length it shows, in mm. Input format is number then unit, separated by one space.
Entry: 78.62 mm
